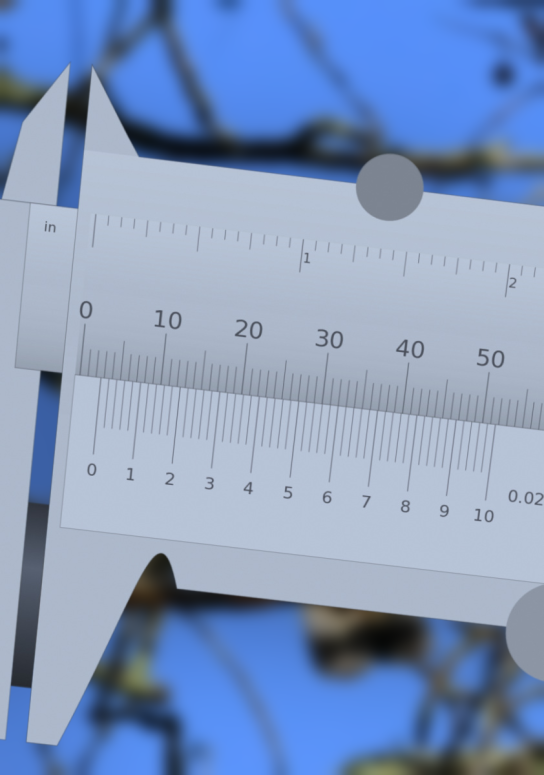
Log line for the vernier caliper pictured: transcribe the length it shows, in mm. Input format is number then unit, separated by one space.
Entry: 2.6 mm
